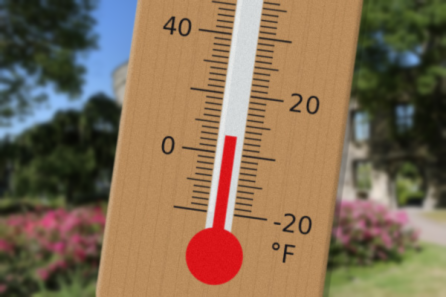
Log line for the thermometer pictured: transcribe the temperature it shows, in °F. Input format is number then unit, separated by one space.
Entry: 6 °F
